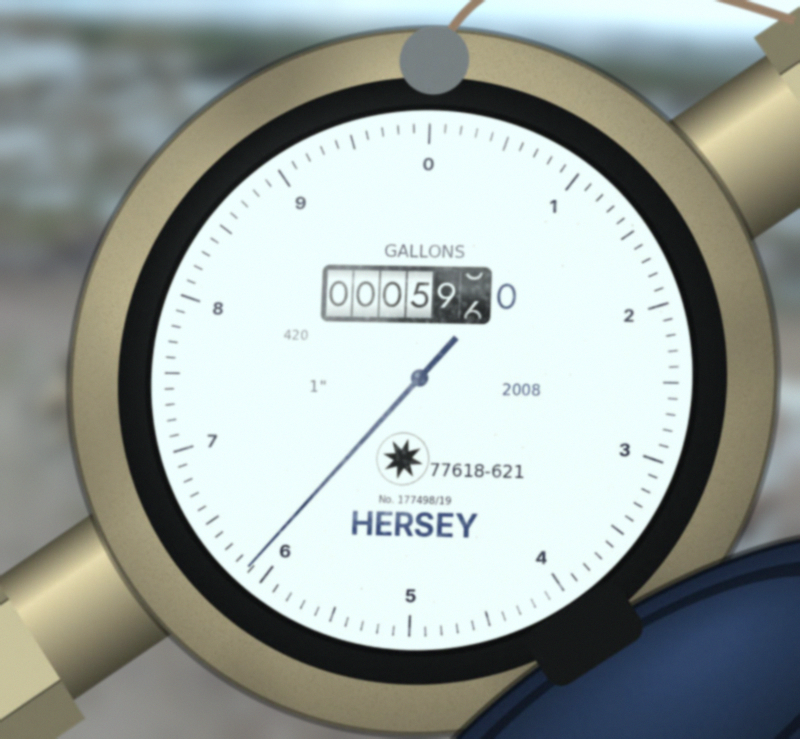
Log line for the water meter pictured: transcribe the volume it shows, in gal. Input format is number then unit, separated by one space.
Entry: 5956.1 gal
